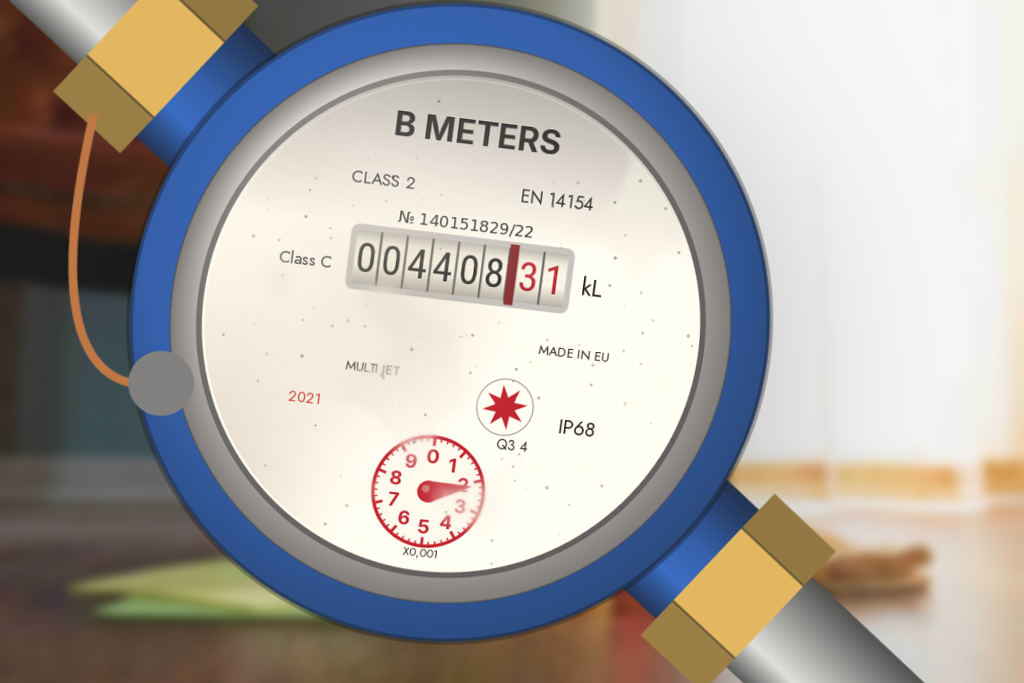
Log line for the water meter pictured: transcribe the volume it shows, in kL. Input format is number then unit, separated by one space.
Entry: 4408.312 kL
